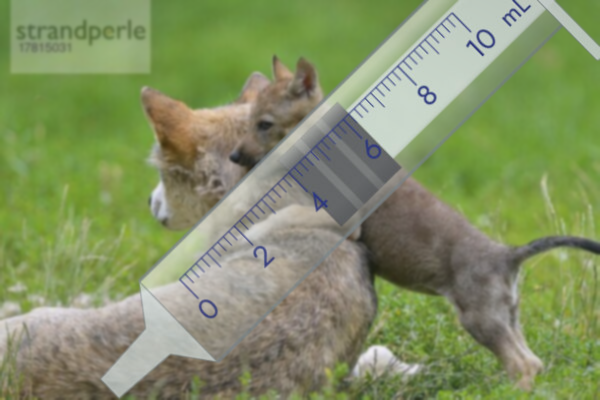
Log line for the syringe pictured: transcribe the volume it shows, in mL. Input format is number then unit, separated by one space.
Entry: 4 mL
